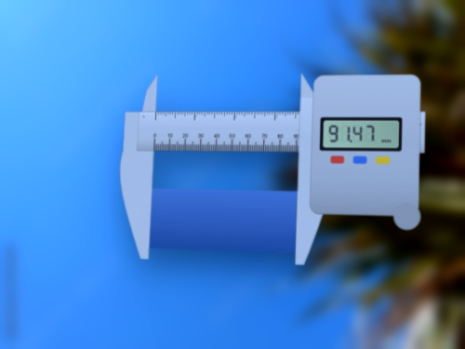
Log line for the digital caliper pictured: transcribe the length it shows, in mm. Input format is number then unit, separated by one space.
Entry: 91.47 mm
